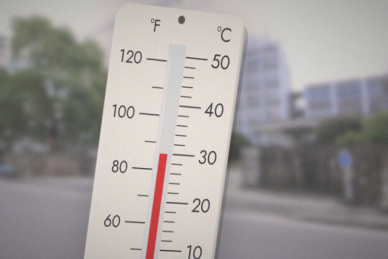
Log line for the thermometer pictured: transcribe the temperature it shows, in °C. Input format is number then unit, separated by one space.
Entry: 30 °C
